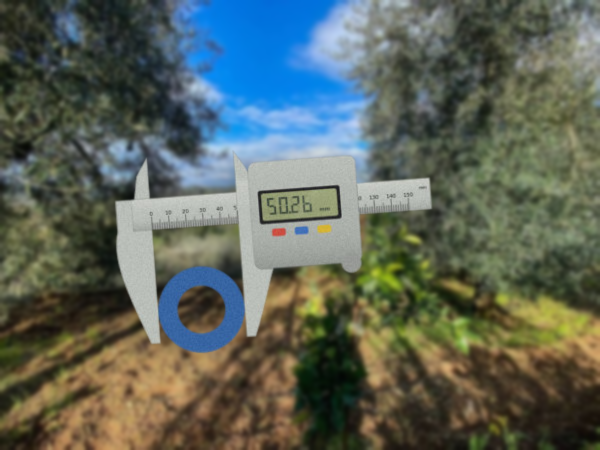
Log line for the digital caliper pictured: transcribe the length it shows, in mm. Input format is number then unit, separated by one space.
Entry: 50.26 mm
